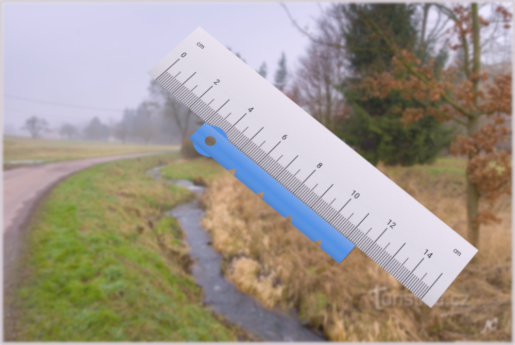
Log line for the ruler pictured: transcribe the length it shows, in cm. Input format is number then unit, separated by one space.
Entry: 8.5 cm
